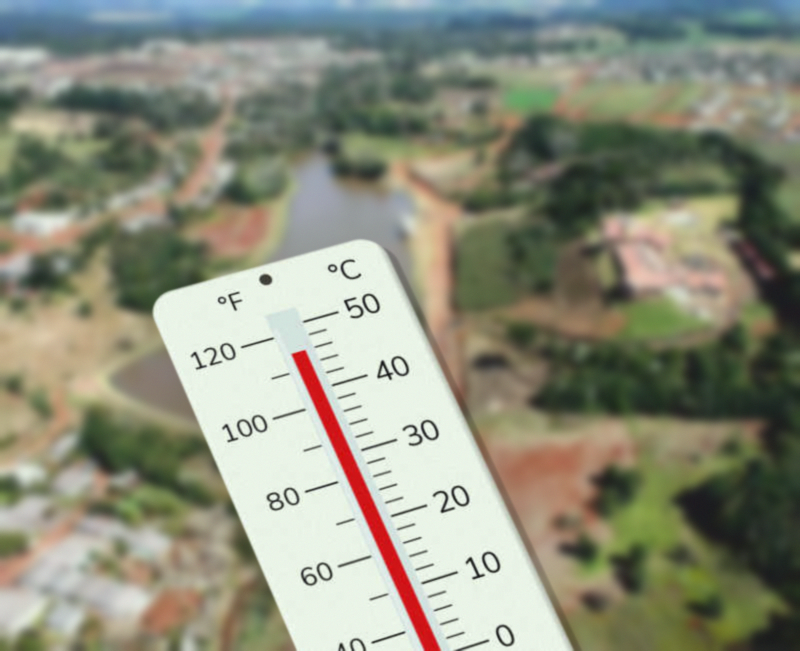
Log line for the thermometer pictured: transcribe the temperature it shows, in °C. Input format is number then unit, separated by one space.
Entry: 46 °C
